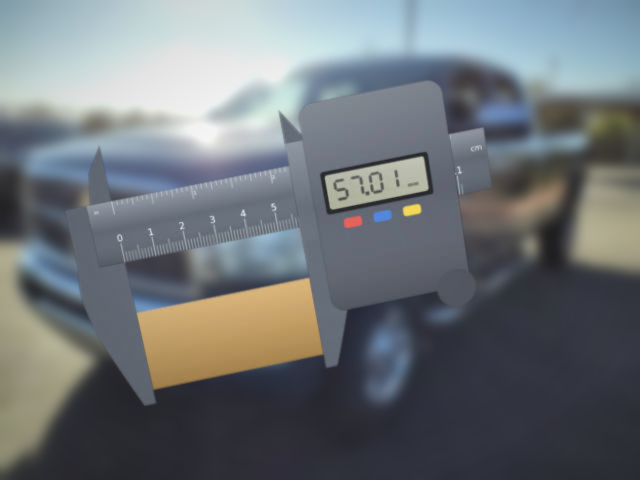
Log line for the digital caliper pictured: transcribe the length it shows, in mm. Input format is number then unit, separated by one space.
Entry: 57.01 mm
